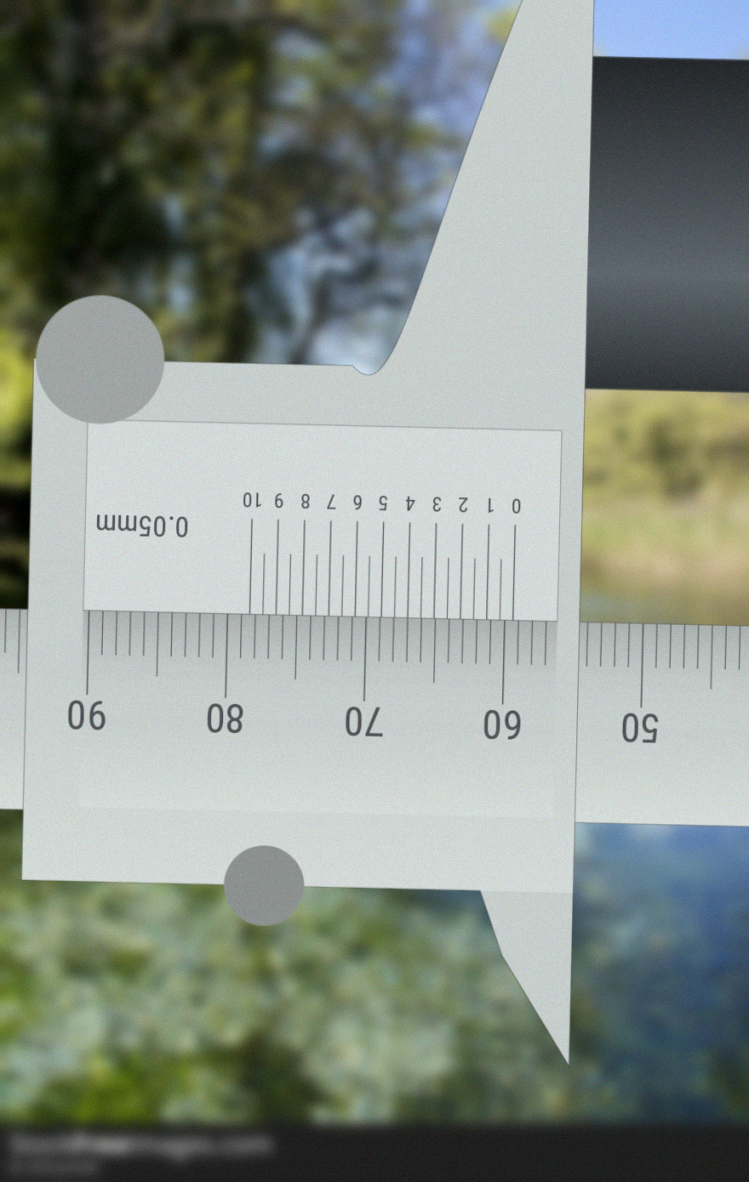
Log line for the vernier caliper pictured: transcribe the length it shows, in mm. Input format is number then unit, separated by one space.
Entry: 59.4 mm
